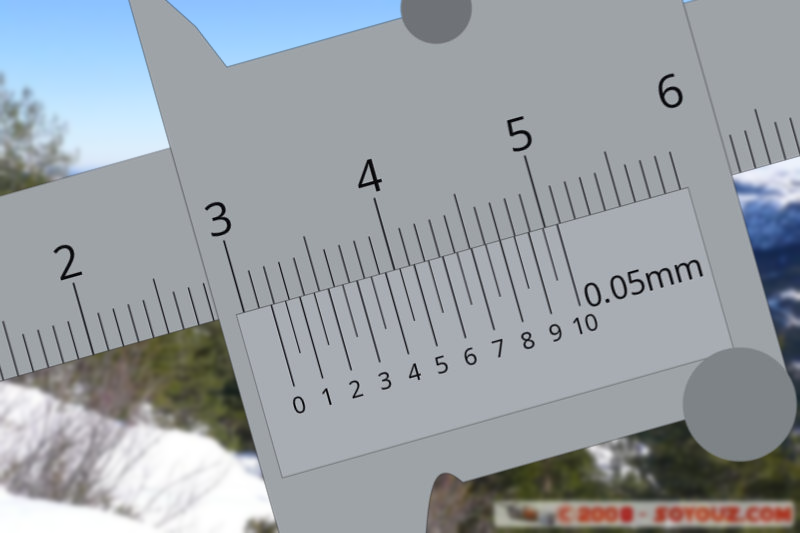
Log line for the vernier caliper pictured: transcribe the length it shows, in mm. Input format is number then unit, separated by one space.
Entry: 31.8 mm
